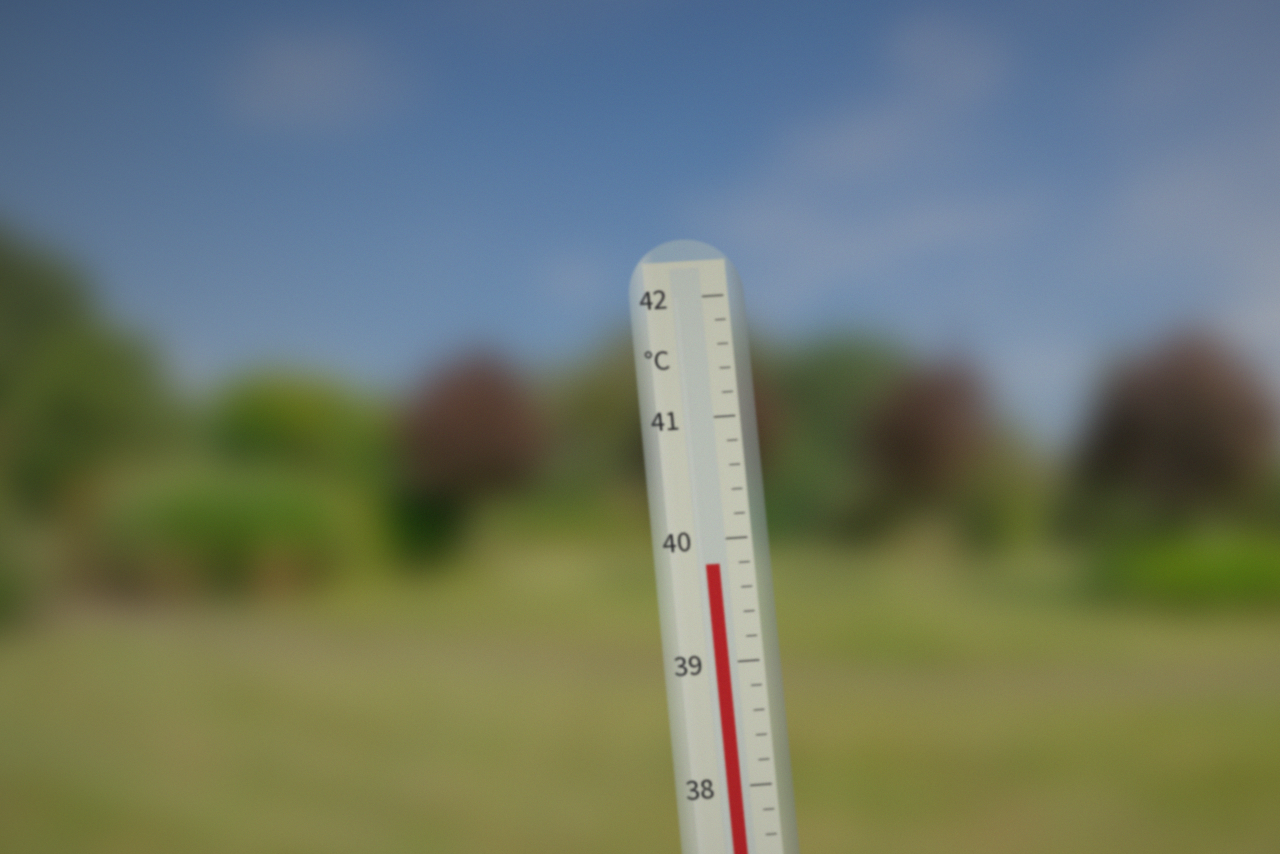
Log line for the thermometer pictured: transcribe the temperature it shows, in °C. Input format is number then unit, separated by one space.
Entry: 39.8 °C
